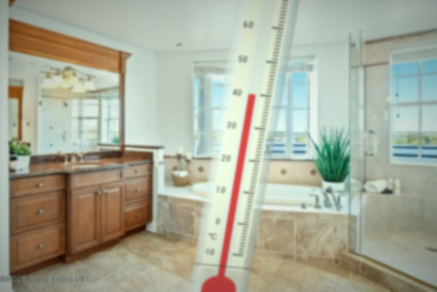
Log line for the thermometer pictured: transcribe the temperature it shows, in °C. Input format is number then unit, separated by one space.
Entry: 40 °C
